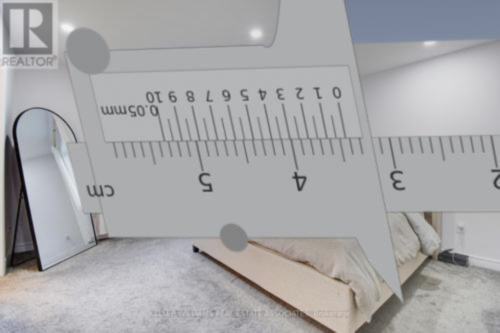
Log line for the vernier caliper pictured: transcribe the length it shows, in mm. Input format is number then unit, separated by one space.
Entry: 34.4 mm
